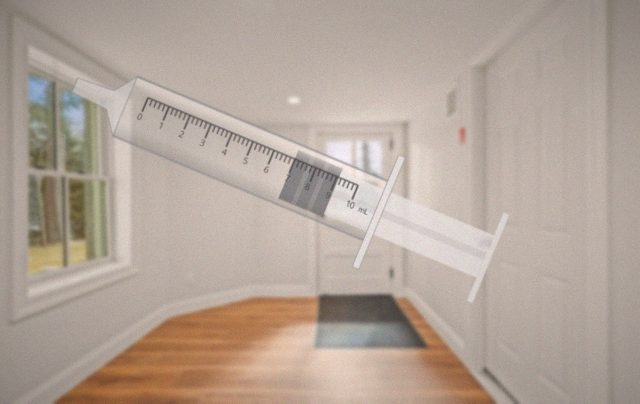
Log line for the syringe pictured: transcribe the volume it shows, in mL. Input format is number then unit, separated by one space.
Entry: 7 mL
